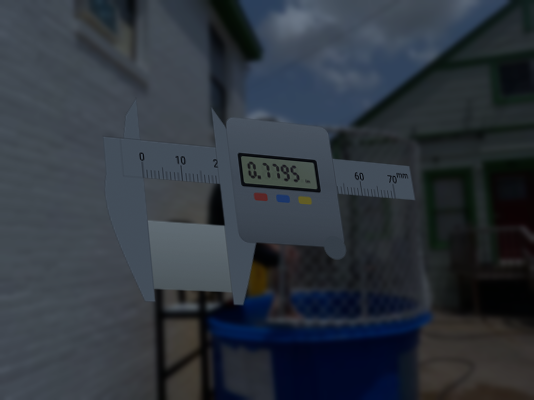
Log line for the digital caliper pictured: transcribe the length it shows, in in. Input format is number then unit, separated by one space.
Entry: 0.7795 in
